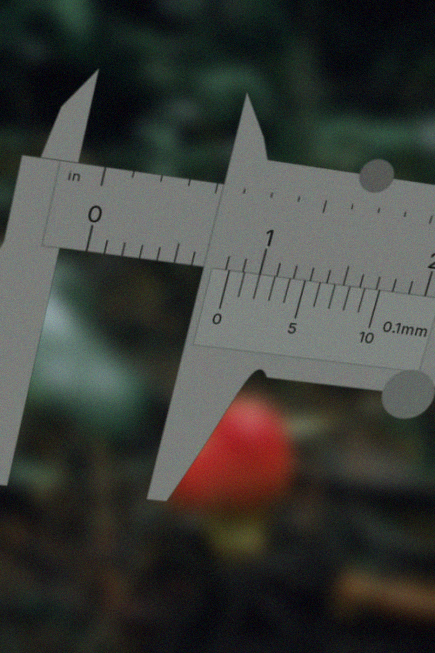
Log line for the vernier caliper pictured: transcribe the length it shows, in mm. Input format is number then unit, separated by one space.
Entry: 8.2 mm
